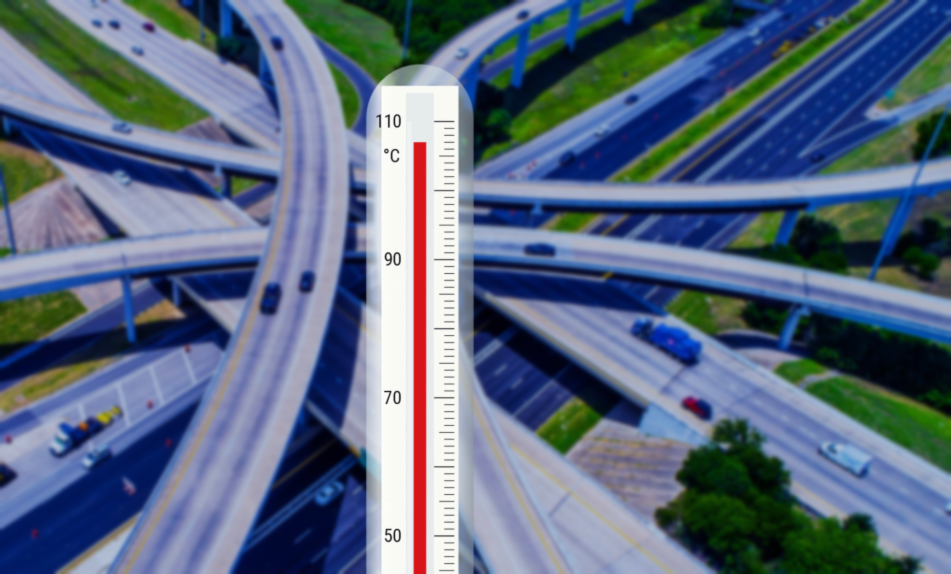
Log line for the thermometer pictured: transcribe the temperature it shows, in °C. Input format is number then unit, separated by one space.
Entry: 107 °C
